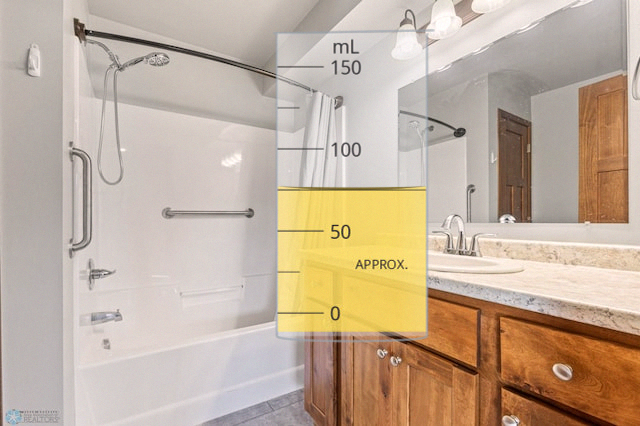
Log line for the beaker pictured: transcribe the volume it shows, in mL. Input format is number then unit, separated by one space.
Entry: 75 mL
